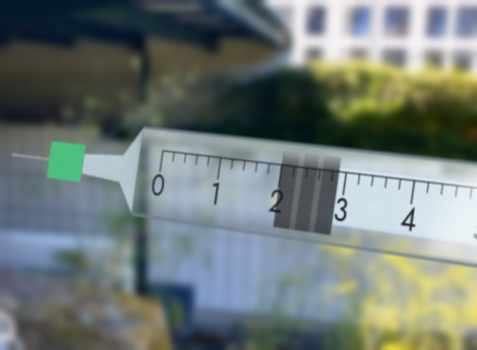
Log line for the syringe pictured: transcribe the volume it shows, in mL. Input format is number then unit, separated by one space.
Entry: 2 mL
